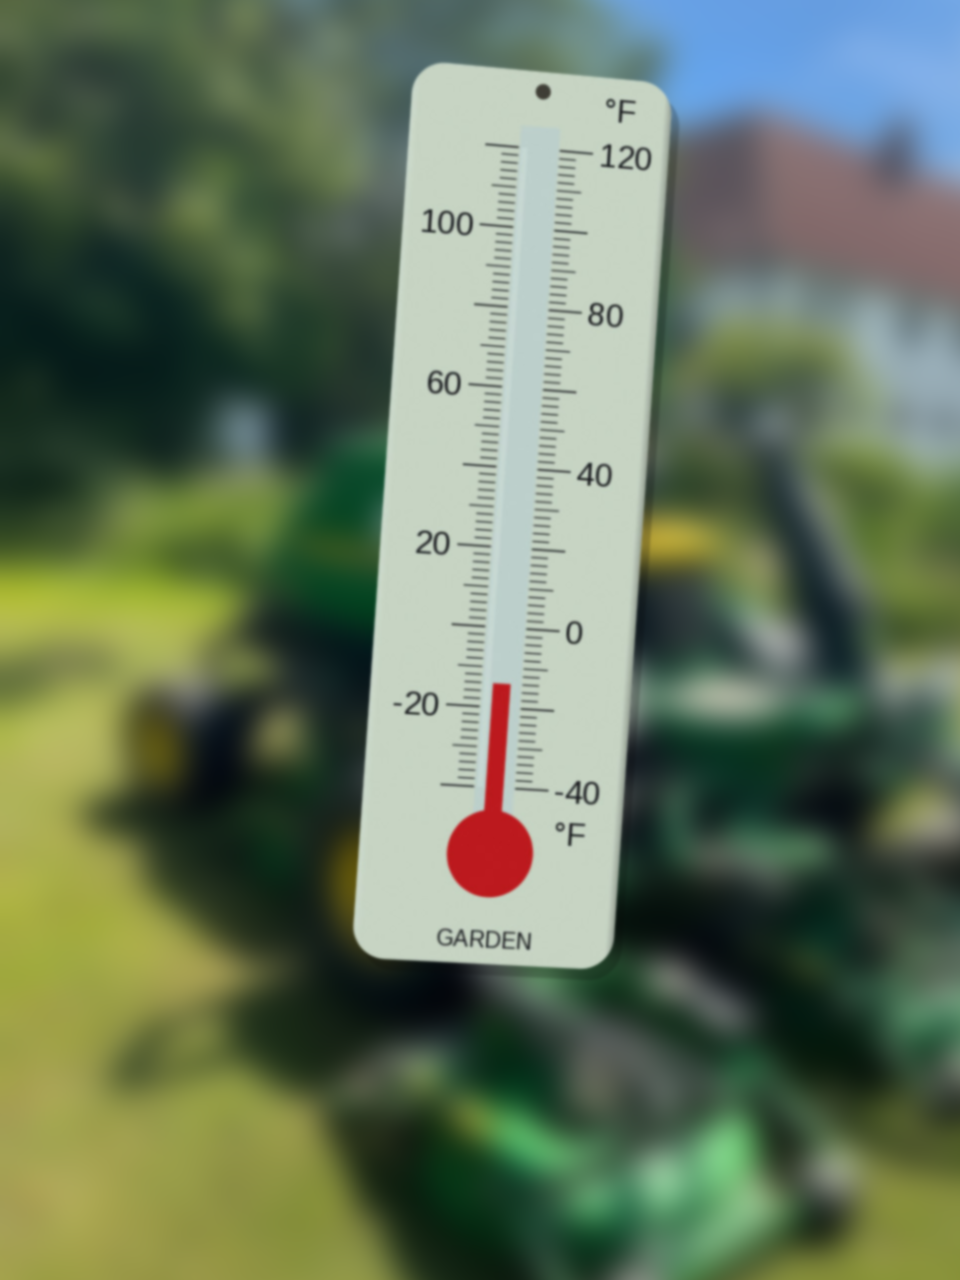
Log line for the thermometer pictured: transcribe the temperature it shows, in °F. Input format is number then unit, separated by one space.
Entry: -14 °F
